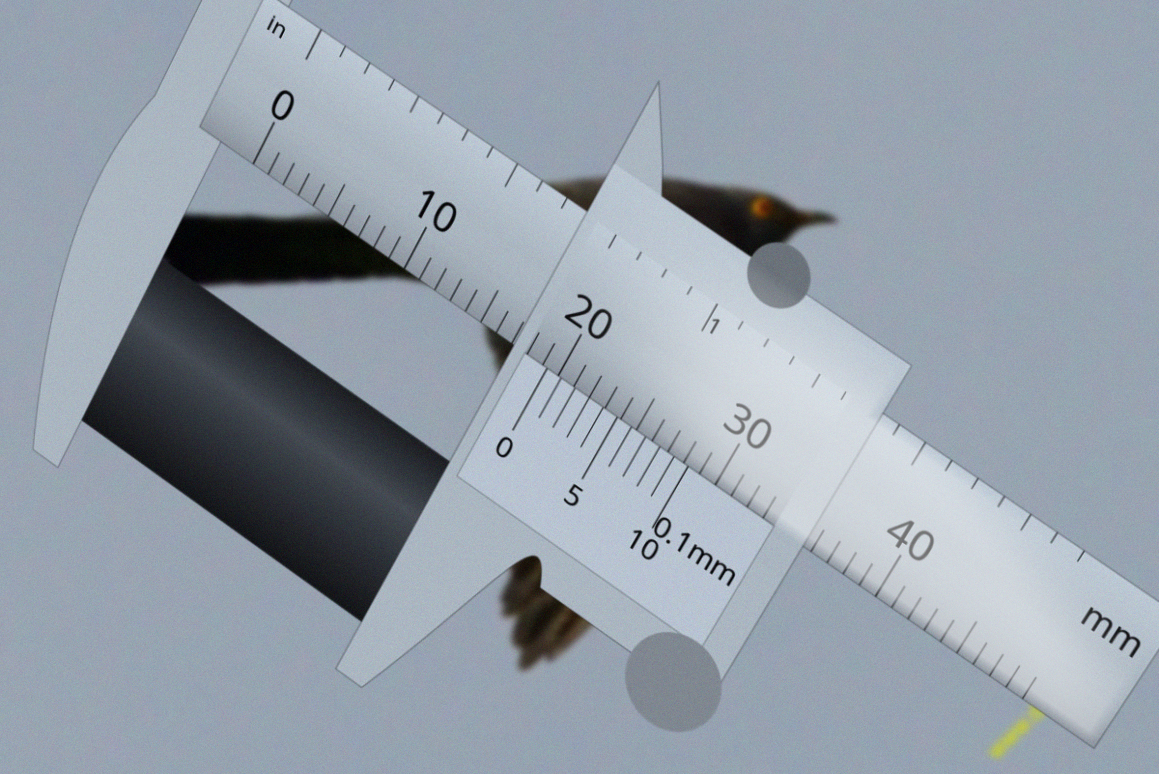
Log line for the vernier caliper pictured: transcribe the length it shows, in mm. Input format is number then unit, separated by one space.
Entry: 19.3 mm
